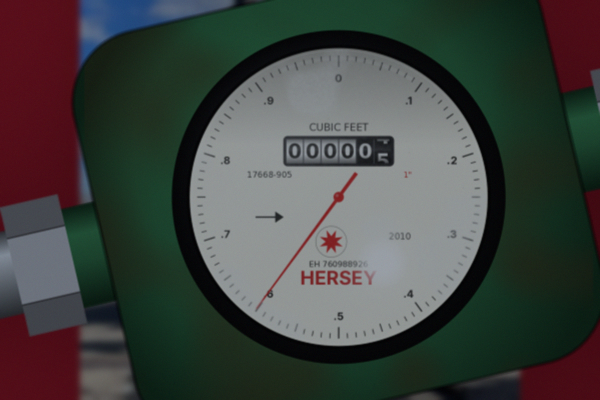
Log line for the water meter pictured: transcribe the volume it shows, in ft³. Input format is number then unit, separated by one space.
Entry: 4.60 ft³
